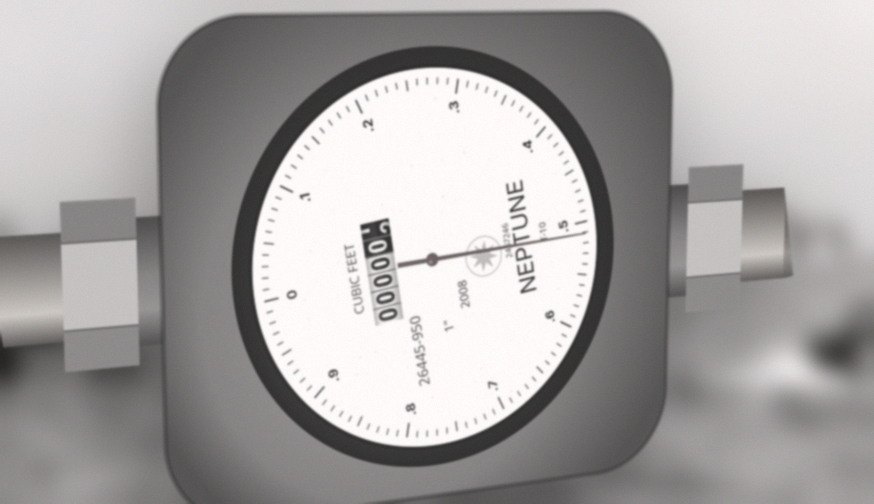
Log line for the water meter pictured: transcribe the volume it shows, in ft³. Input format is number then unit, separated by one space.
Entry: 1.51 ft³
